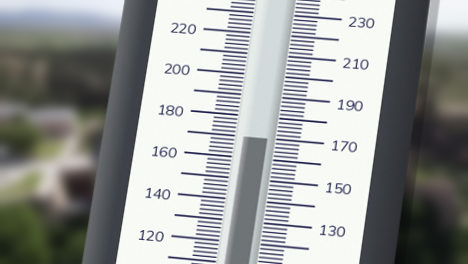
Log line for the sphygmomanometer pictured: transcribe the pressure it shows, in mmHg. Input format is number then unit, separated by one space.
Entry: 170 mmHg
